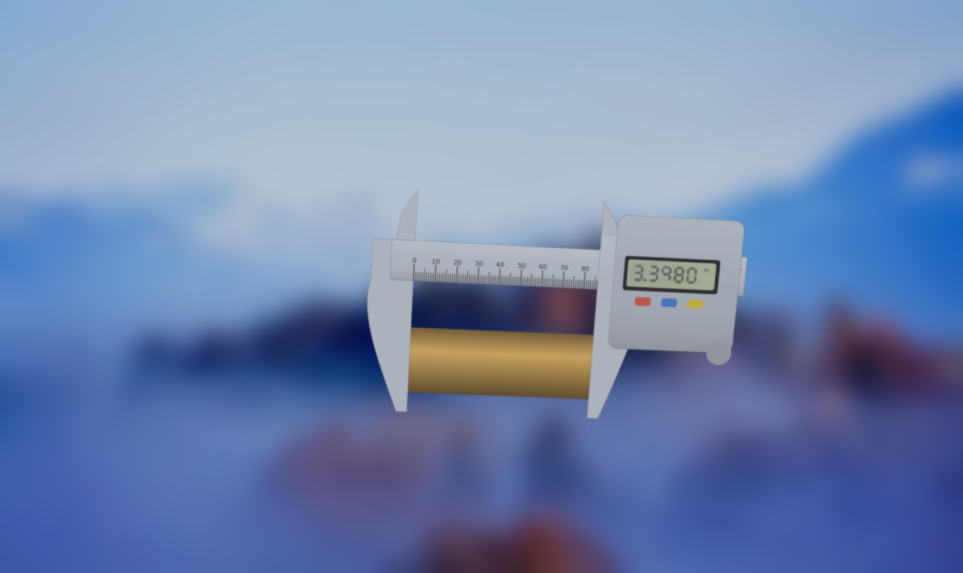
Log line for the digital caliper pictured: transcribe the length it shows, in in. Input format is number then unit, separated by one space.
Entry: 3.3980 in
